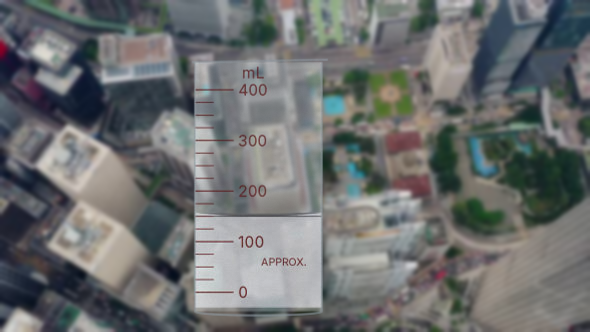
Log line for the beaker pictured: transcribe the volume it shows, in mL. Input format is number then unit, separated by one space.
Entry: 150 mL
